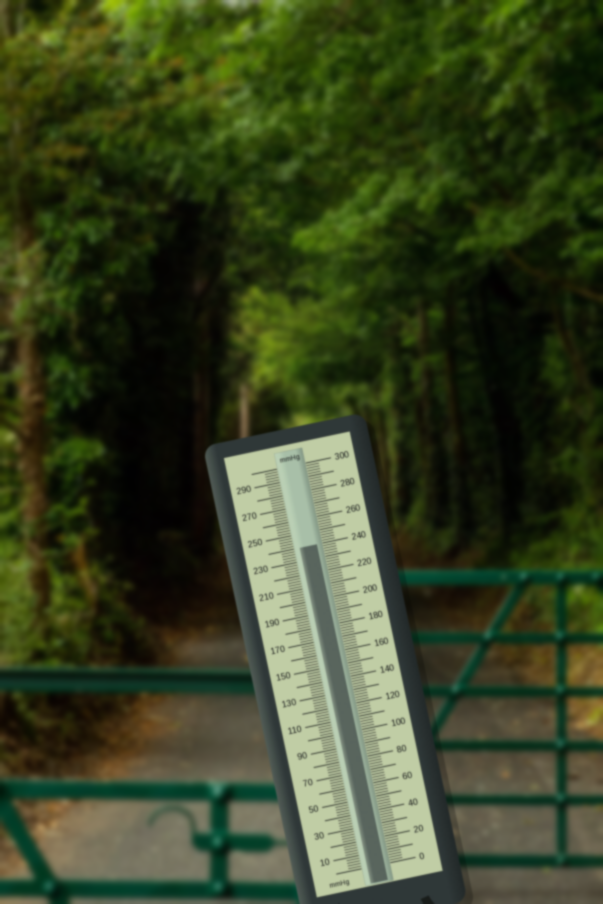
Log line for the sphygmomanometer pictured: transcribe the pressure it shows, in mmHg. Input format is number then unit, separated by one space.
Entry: 240 mmHg
